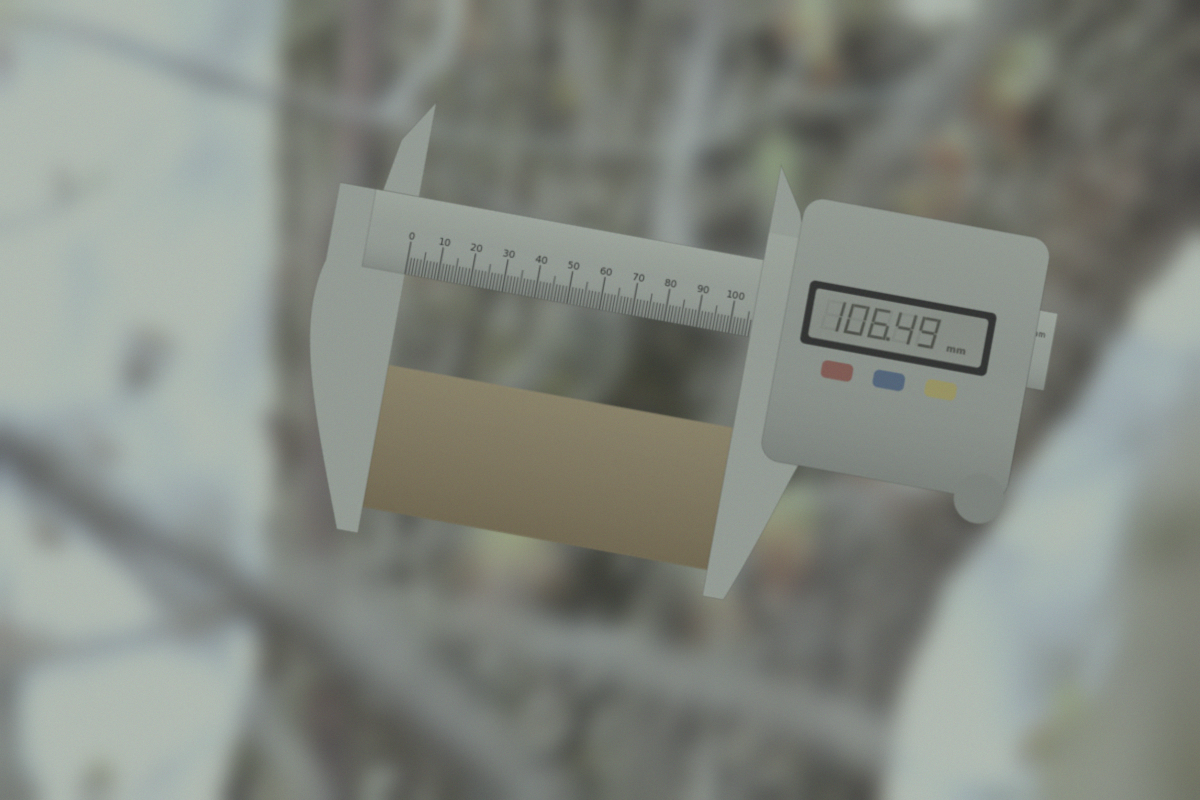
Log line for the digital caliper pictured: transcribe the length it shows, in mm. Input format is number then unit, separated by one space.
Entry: 106.49 mm
